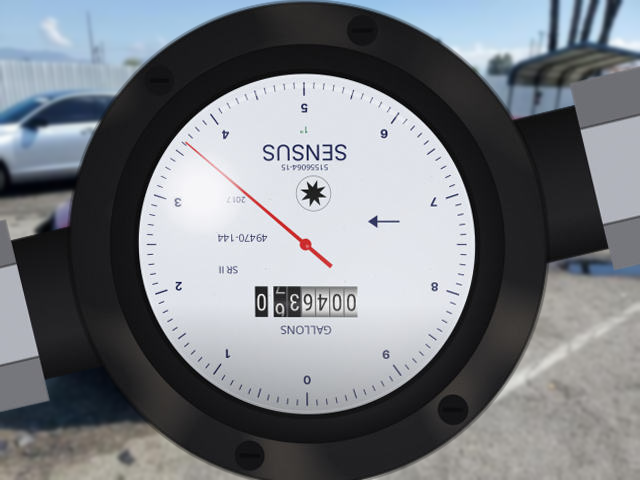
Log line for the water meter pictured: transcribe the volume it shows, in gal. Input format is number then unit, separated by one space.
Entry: 46363.6 gal
